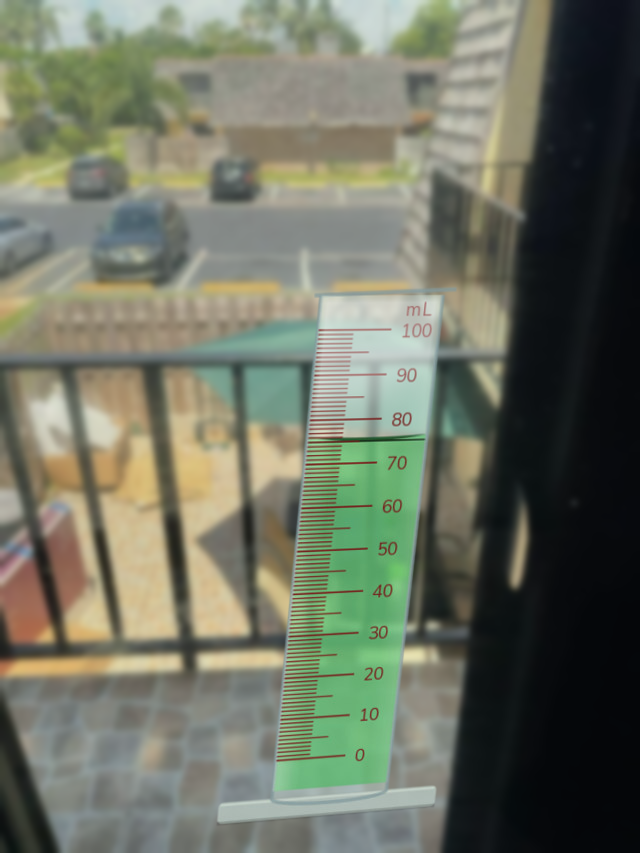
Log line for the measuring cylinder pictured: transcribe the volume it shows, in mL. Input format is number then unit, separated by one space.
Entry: 75 mL
